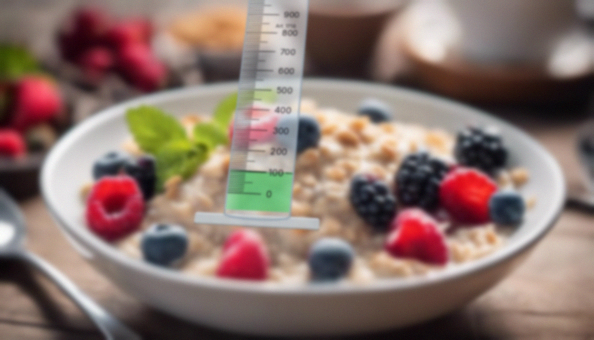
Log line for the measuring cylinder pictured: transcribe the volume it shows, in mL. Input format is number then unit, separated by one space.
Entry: 100 mL
